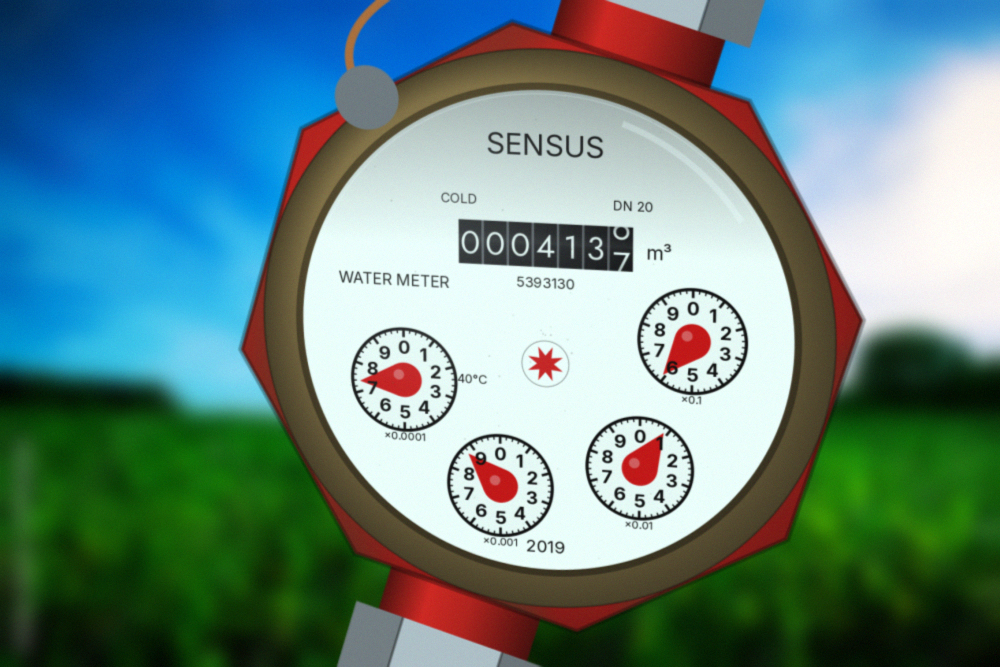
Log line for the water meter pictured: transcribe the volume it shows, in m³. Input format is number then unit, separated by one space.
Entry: 4136.6087 m³
